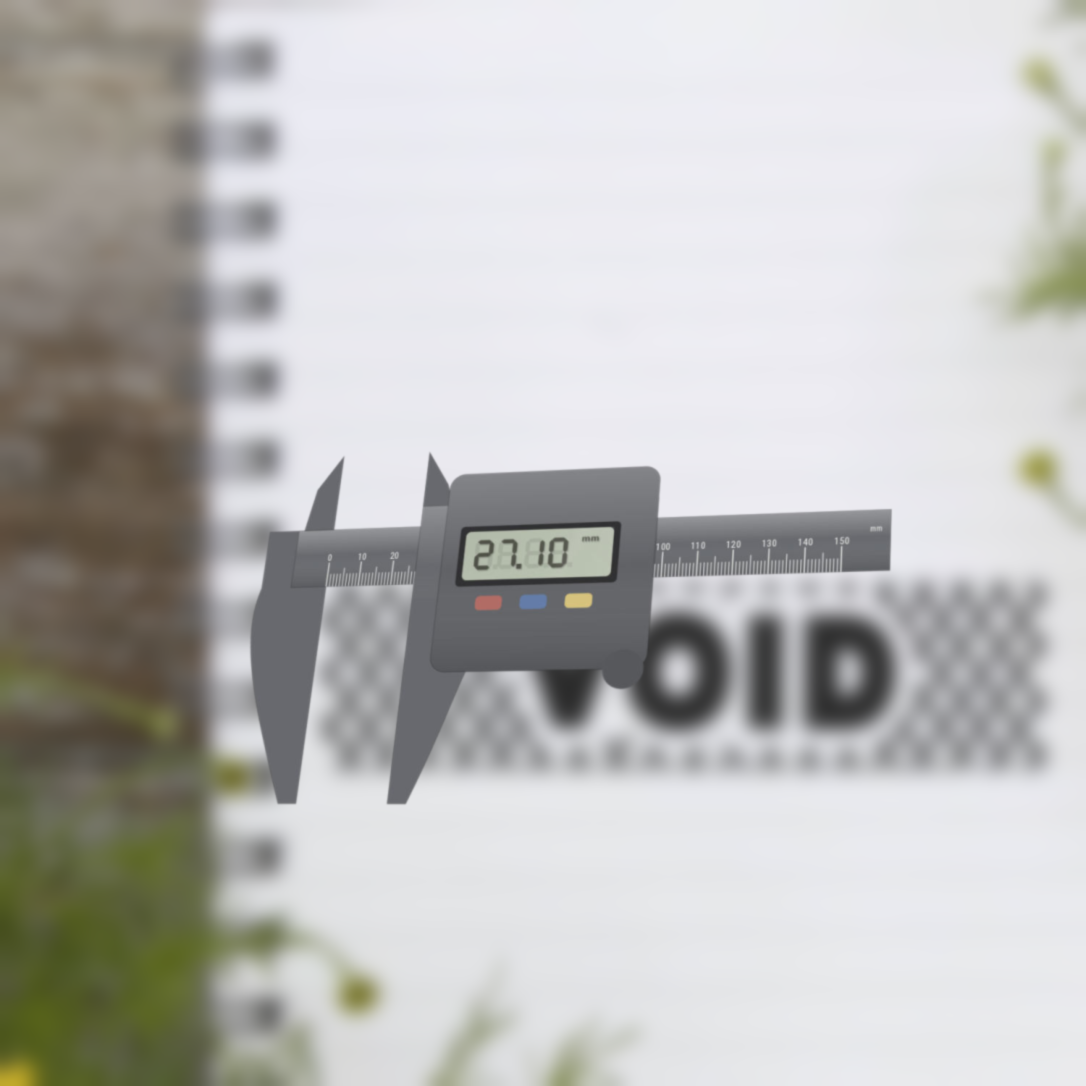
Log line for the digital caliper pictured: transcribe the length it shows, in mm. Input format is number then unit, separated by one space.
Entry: 27.10 mm
